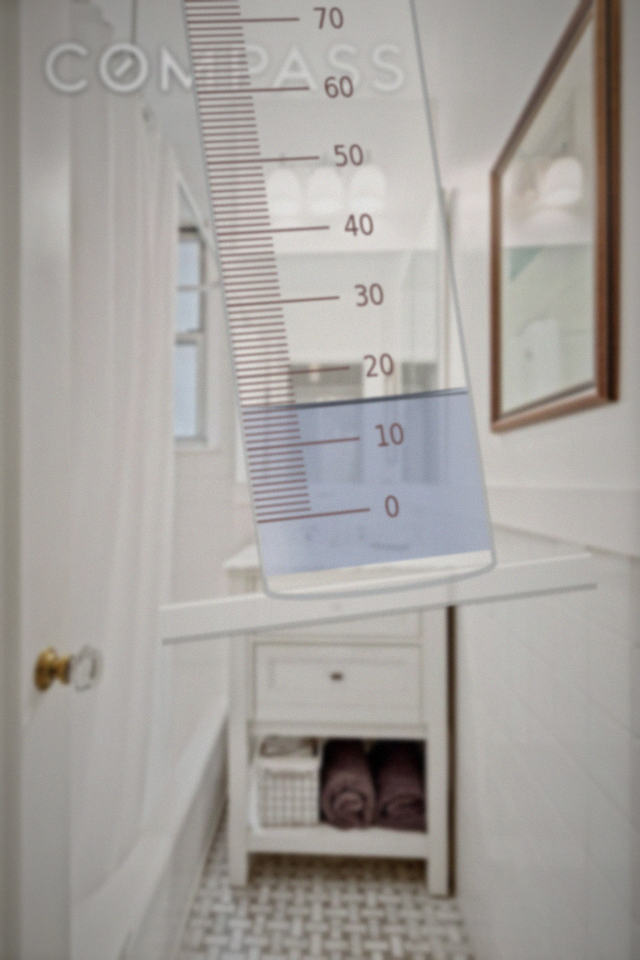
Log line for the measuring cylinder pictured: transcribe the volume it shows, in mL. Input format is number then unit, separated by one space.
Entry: 15 mL
